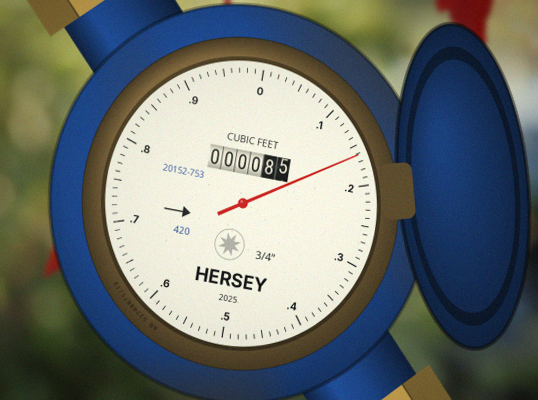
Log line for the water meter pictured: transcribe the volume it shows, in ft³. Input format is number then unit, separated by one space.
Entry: 85.16 ft³
